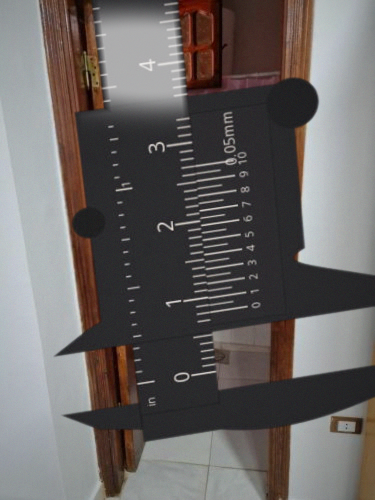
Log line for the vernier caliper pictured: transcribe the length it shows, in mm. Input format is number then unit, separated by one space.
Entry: 8.0 mm
